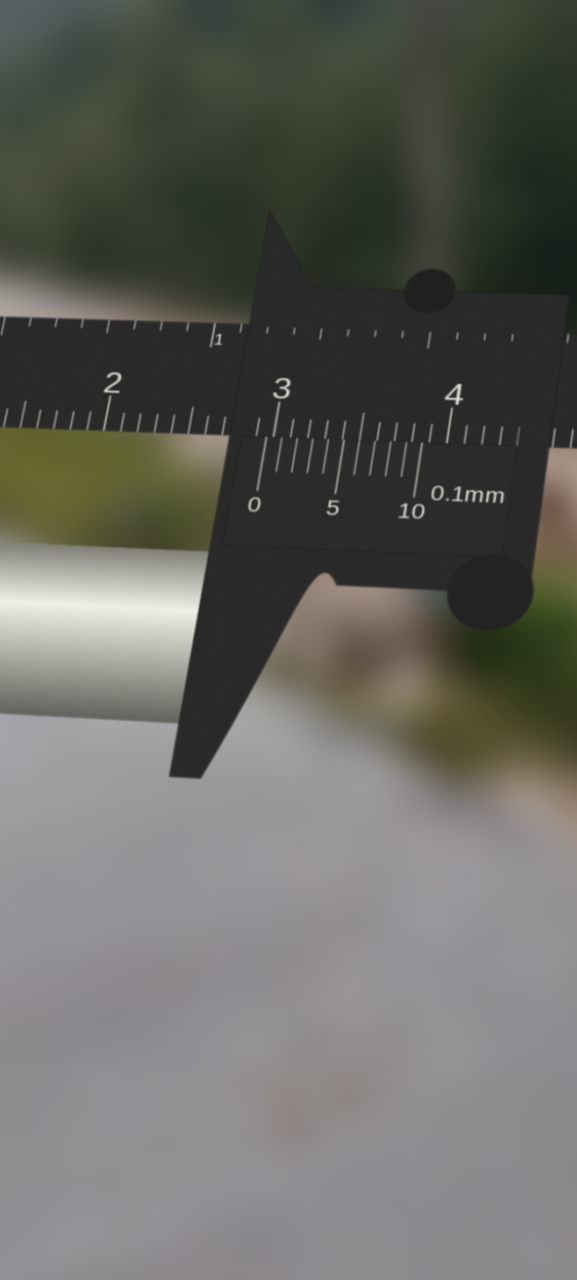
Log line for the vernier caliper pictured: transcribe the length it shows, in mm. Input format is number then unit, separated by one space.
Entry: 29.6 mm
